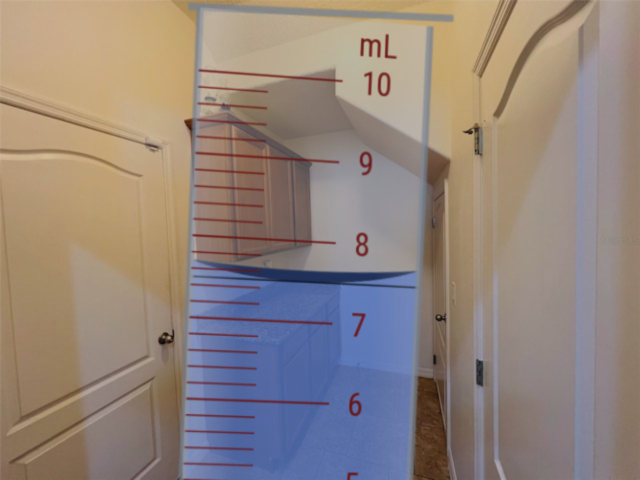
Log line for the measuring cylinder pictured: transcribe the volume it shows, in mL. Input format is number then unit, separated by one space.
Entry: 7.5 mL
